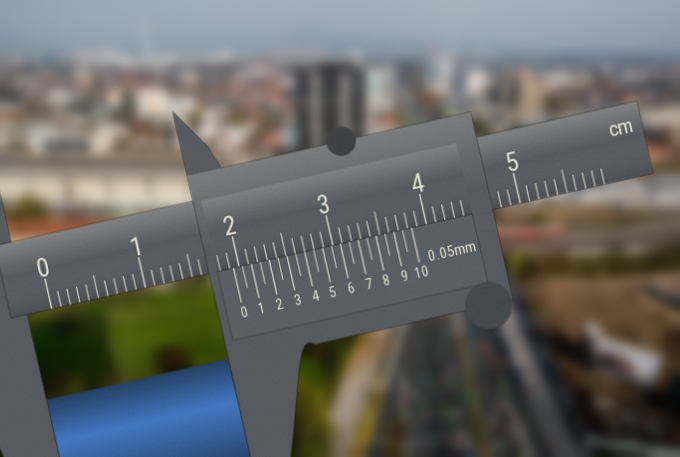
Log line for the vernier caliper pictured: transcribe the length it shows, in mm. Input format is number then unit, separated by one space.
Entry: 19.4 mm
